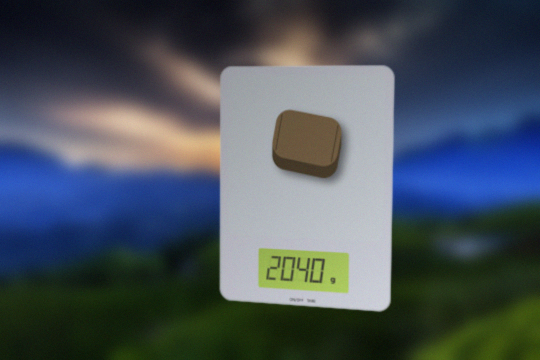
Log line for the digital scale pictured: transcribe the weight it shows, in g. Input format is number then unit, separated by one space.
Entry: 2040 g
